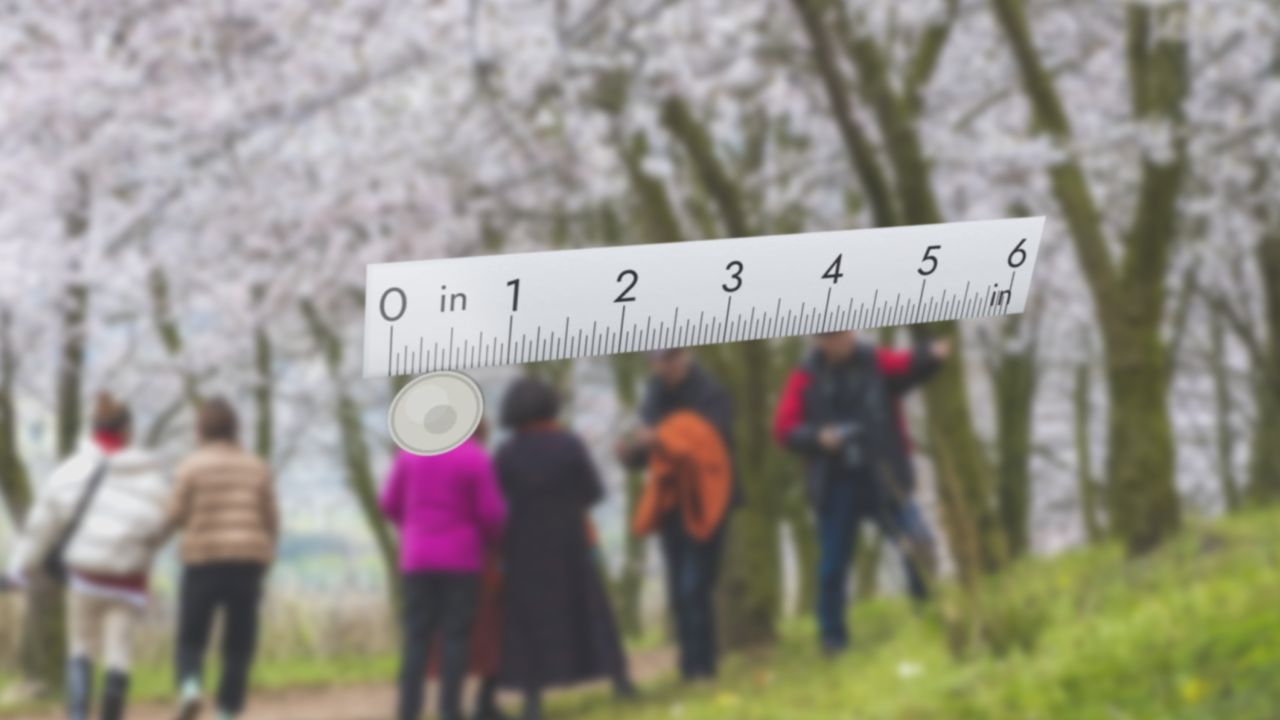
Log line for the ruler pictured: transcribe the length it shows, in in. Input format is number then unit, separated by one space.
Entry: 0.8125 in
